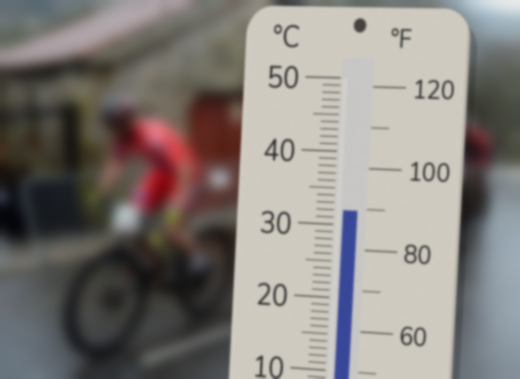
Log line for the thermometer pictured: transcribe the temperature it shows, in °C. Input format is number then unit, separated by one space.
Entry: 32 °C
